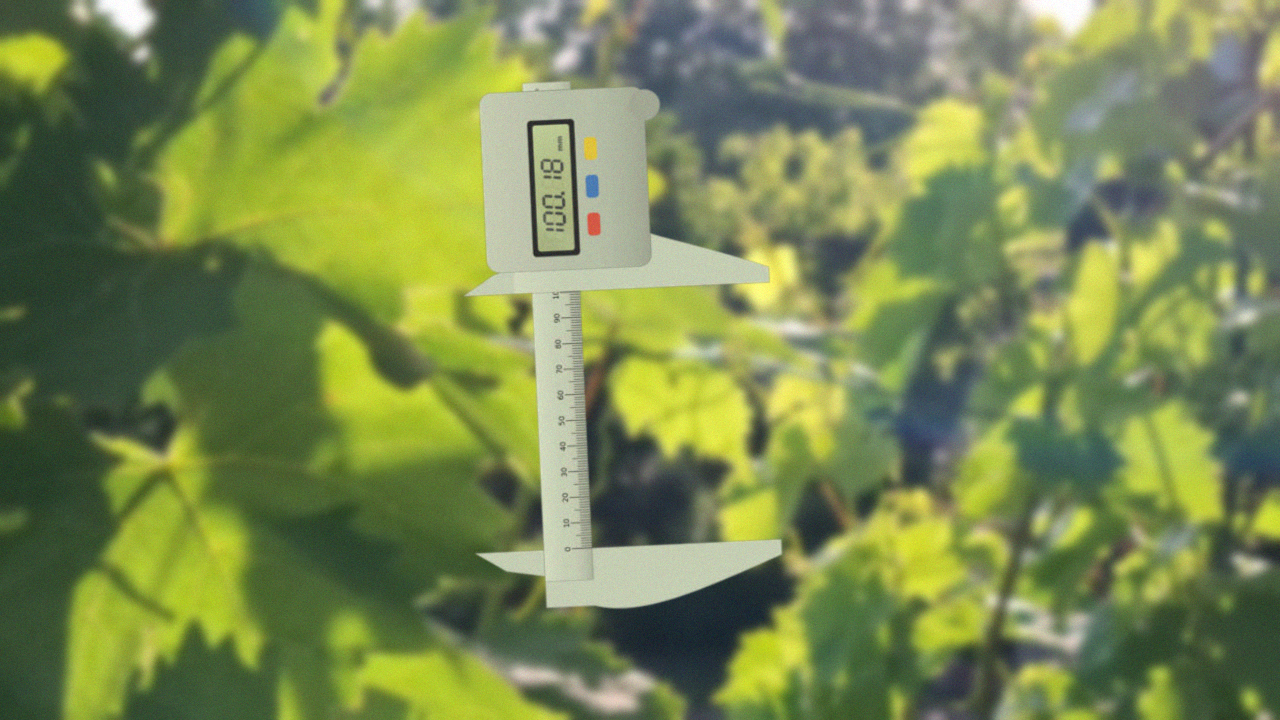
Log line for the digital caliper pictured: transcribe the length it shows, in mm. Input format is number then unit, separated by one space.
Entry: 100.18 mm
